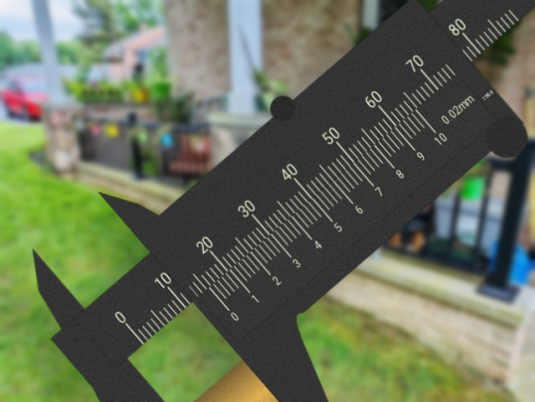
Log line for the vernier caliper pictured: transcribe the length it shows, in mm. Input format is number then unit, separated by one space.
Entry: 15.6 mm
